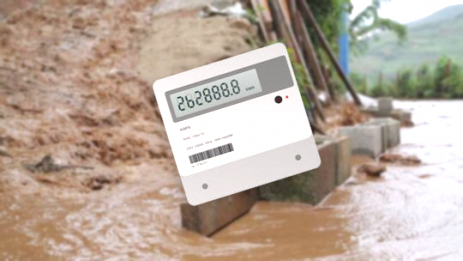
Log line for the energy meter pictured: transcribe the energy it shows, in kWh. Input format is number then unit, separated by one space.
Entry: 262888.8 kWh
